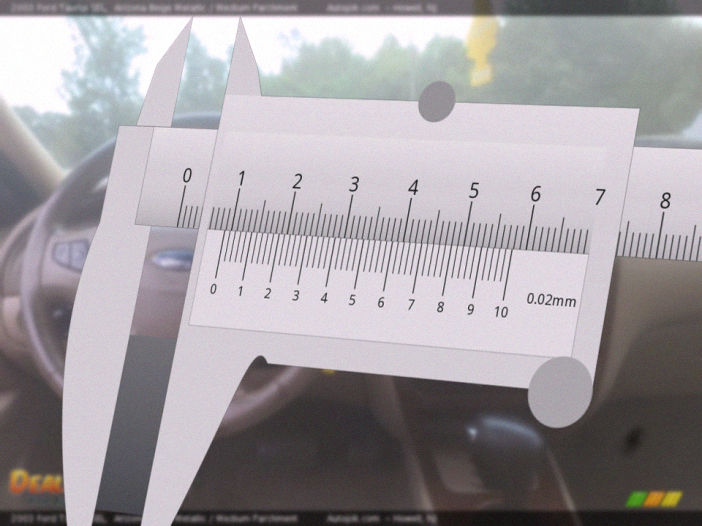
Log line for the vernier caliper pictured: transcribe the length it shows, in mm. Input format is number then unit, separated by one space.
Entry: 8.8 mm
